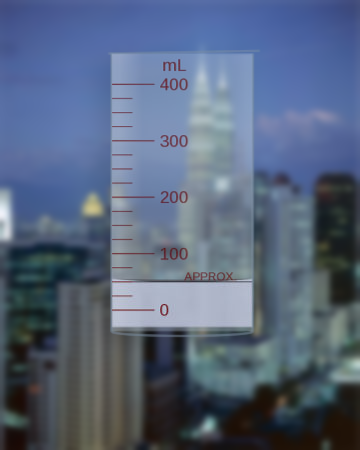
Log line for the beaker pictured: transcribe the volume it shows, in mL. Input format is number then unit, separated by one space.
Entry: 50 mL
